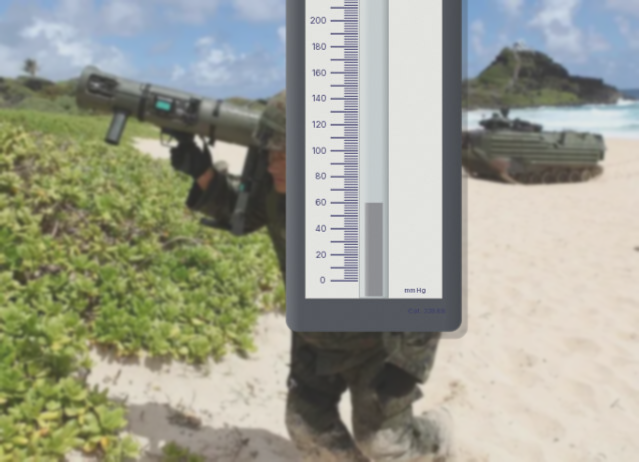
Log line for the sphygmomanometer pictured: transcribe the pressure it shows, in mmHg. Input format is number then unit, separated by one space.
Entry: 60 mmHg
